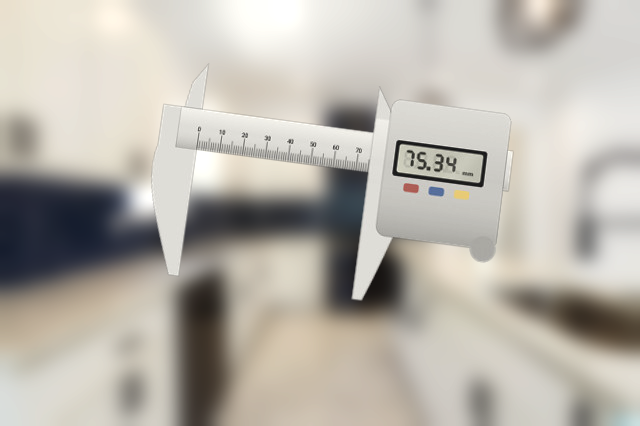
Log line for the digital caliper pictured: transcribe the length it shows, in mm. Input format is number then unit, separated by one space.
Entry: 75.34 mm
